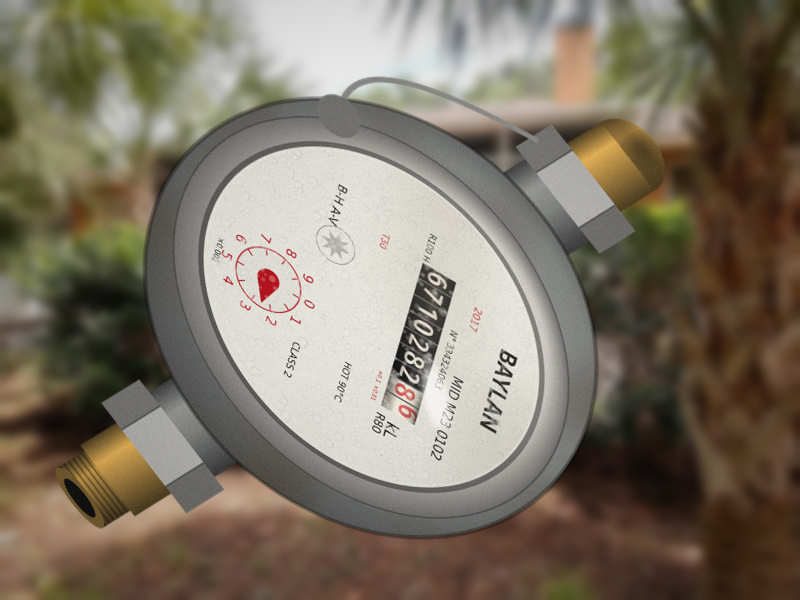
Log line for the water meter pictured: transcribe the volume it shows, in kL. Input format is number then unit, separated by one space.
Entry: 6710282.862 kL
